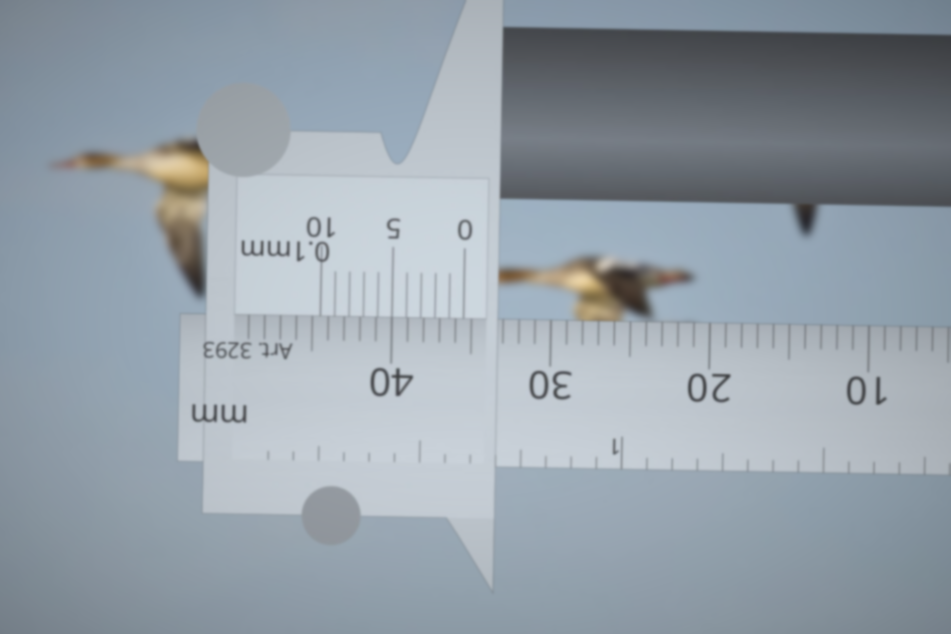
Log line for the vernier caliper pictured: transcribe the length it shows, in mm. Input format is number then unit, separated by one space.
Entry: 35.5 mm
